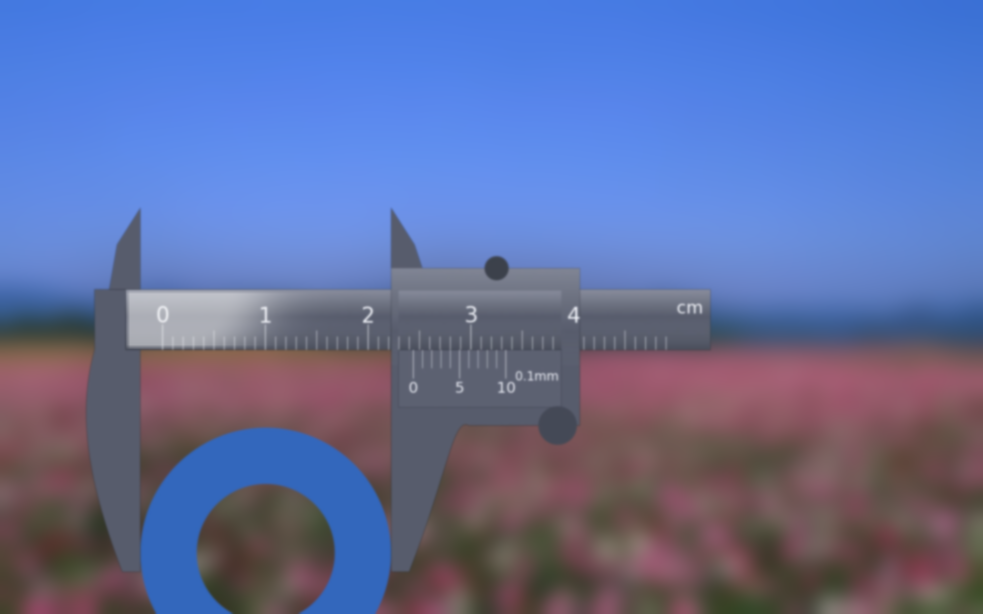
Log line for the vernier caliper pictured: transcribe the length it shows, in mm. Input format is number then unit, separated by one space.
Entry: 24.4 mm
